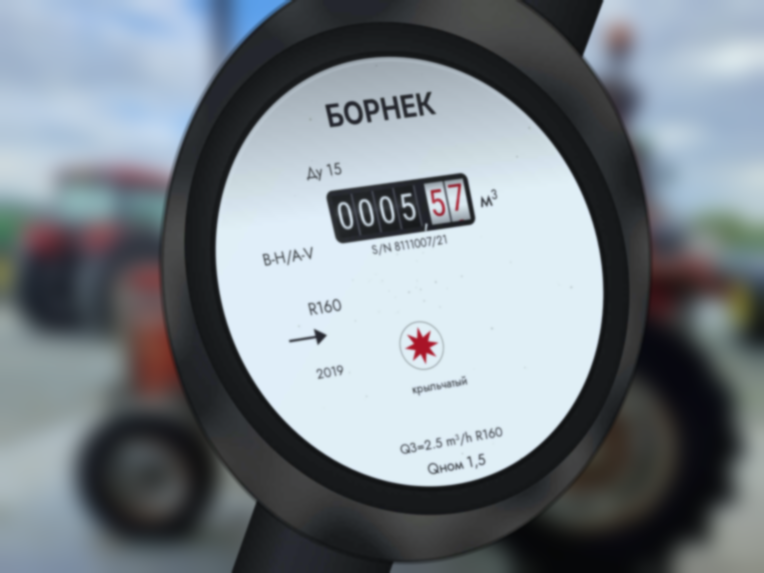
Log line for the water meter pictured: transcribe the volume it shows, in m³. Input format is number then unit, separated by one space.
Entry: 5.57 m³
